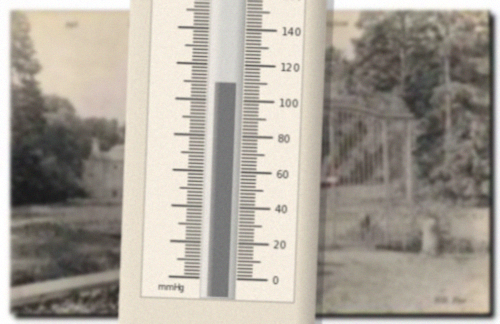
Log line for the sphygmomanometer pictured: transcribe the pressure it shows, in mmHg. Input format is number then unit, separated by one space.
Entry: 110 mmHg
